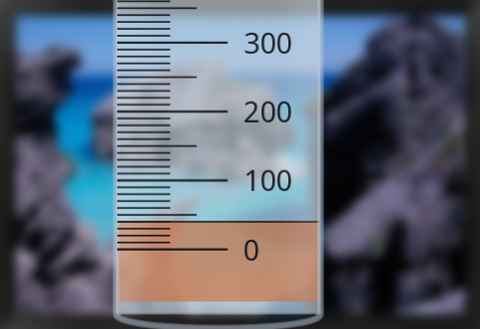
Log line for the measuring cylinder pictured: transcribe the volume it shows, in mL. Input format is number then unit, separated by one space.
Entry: 40 mL
